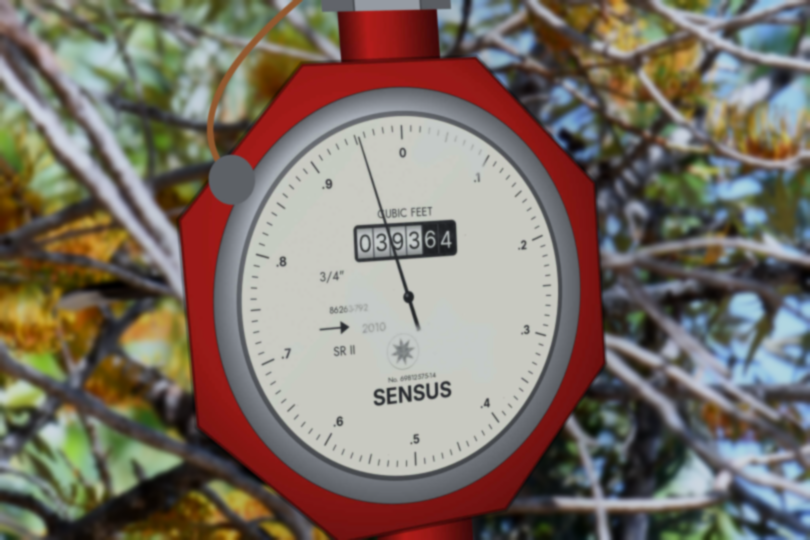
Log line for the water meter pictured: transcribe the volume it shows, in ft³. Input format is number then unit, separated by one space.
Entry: 39363.95 ft³
